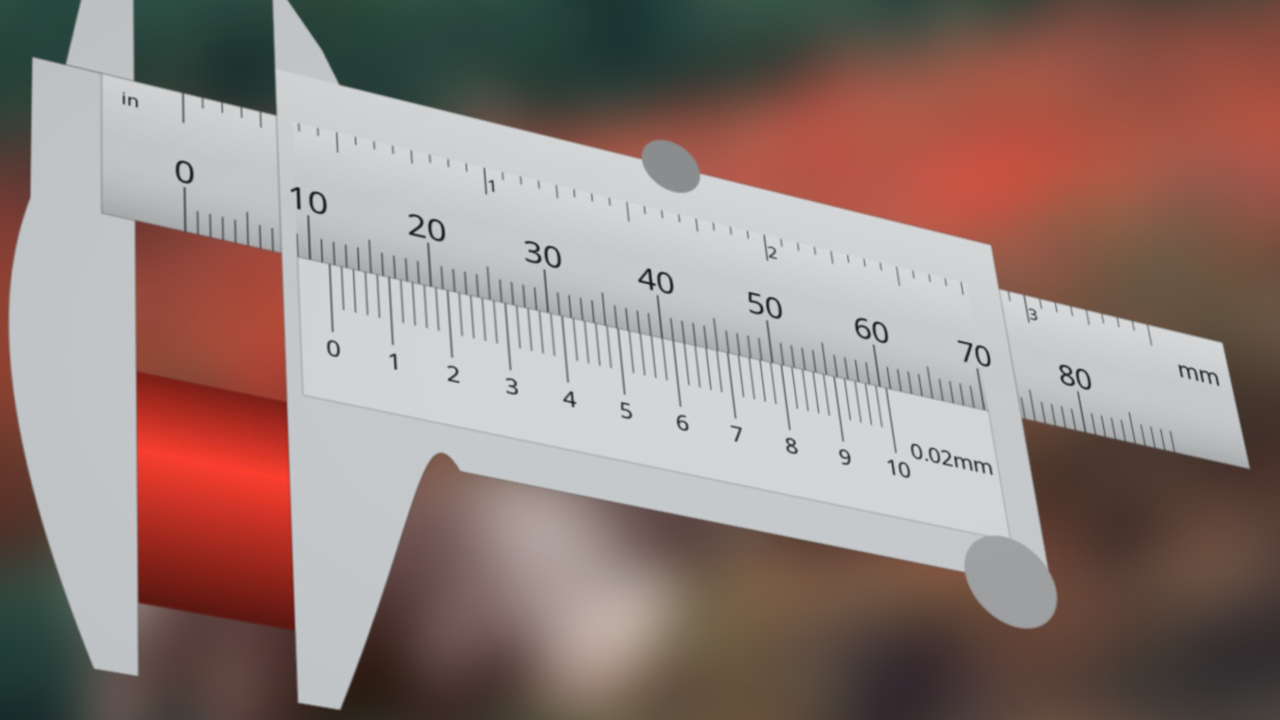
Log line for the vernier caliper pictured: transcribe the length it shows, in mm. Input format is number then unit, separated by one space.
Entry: 11.6 mm
